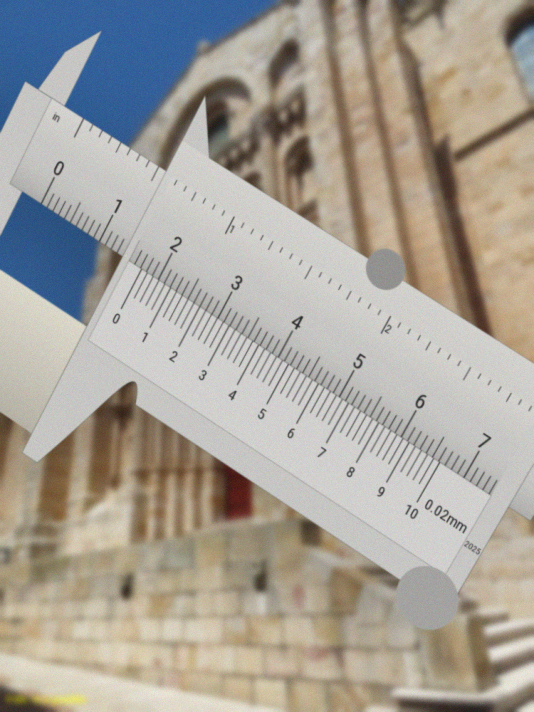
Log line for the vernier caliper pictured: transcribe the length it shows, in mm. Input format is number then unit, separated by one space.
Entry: 17.2 mm
